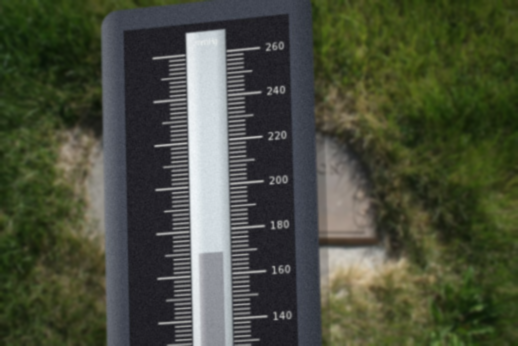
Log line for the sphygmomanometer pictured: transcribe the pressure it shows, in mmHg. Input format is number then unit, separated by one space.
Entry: 170 mmHg
